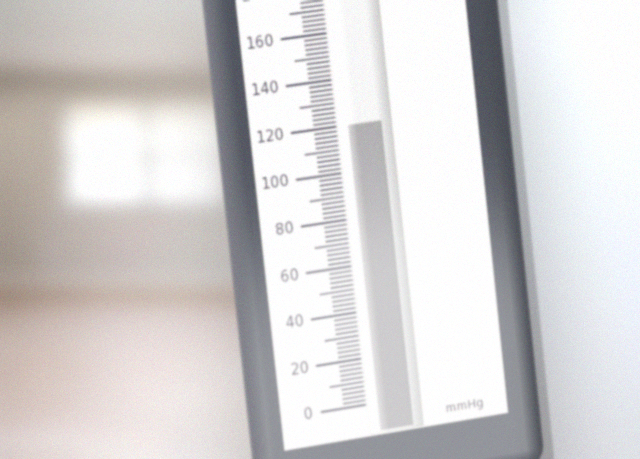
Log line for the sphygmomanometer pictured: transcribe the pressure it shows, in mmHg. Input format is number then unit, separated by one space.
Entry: 120 mmHg
